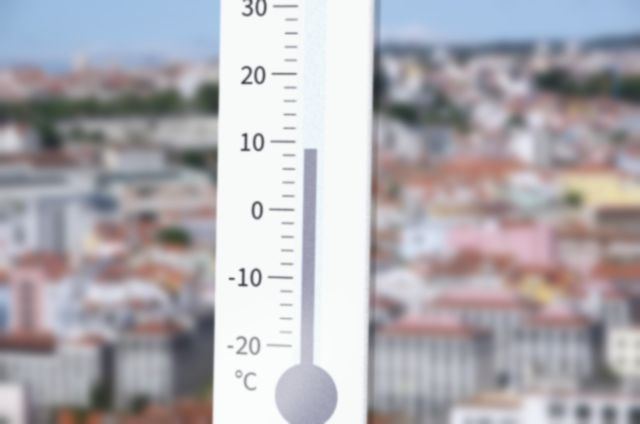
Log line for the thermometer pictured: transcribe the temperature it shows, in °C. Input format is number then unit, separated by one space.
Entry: 9 °C
